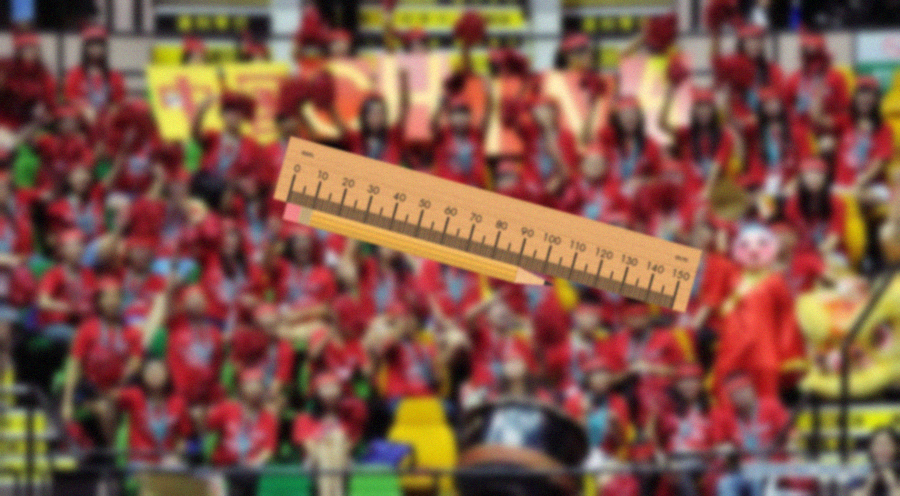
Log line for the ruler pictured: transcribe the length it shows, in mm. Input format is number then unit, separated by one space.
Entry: 105 mm
